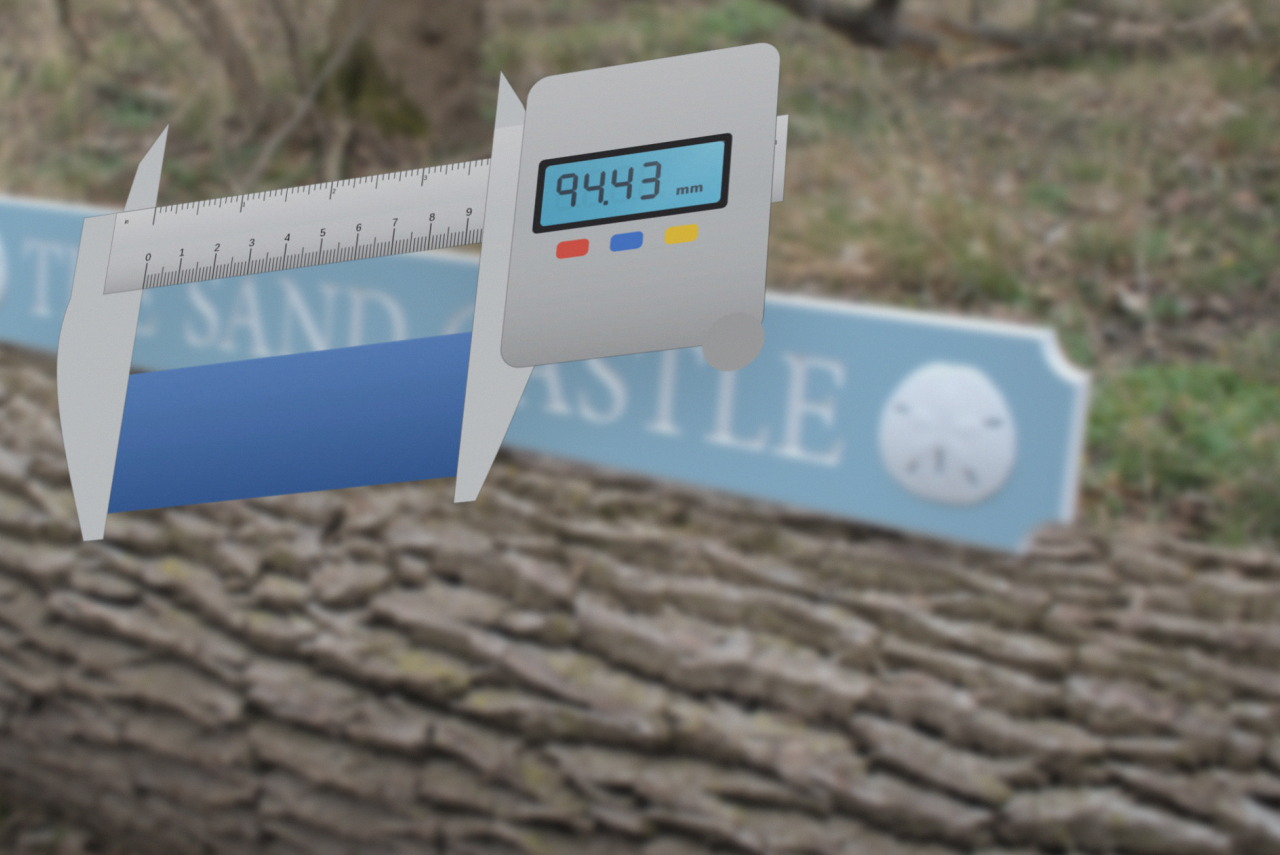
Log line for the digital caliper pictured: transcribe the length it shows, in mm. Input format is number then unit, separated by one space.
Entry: 94.43 mm
